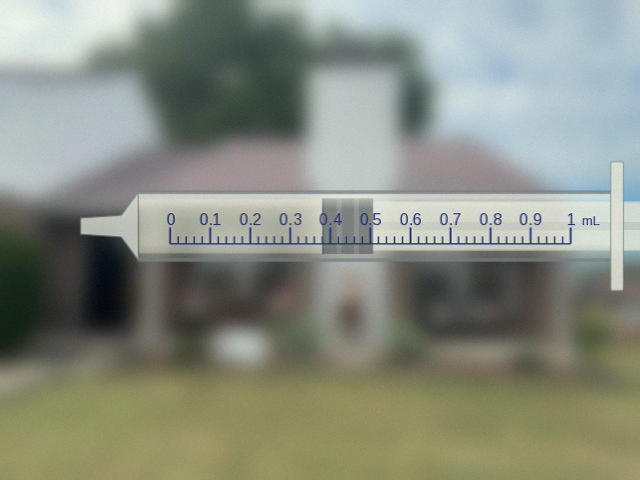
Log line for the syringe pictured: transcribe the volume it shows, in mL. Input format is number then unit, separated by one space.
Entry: 0.38 mL
